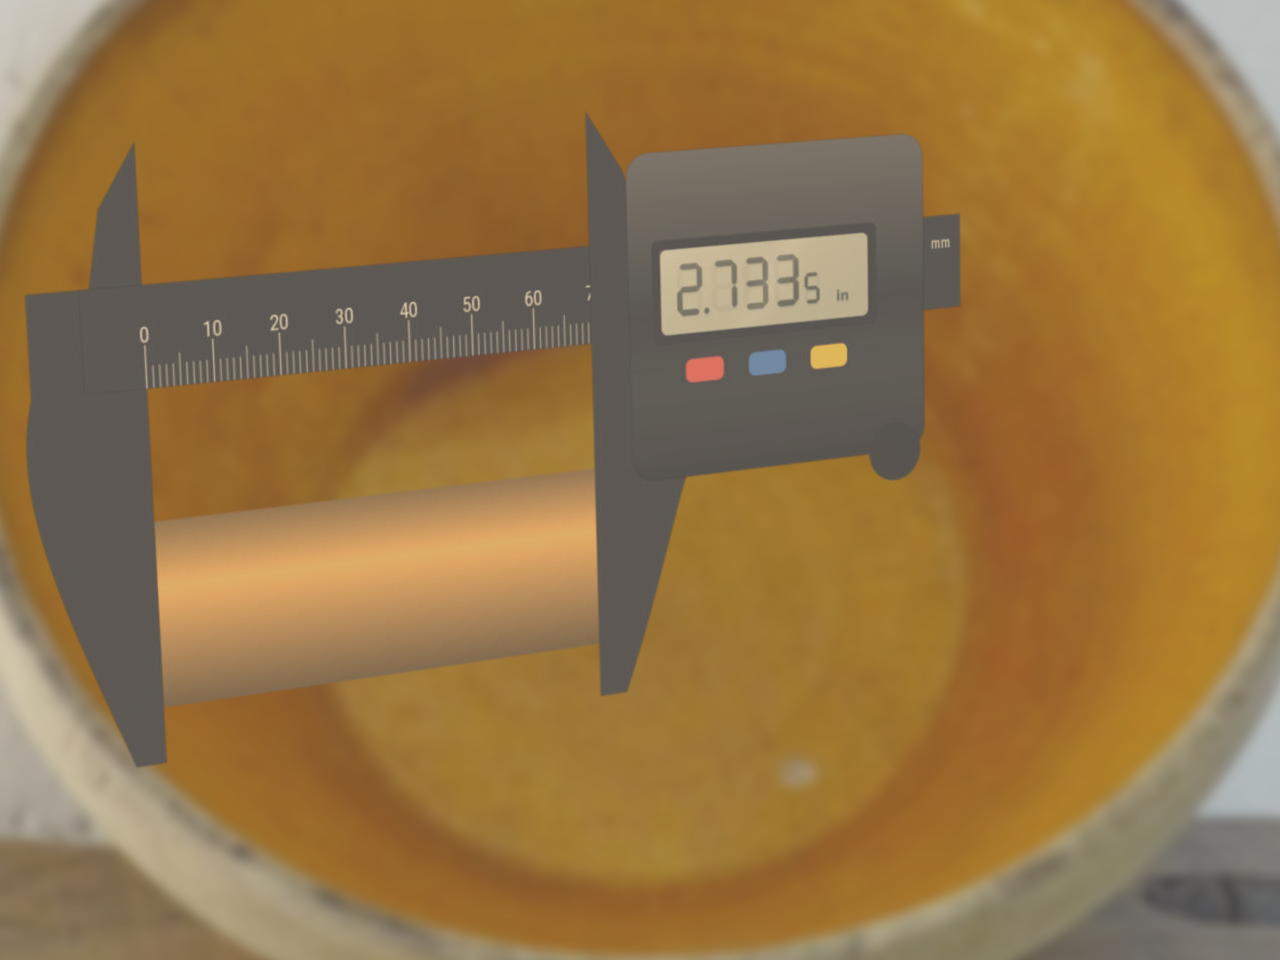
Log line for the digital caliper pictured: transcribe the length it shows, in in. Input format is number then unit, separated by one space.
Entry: 2.7335 in
